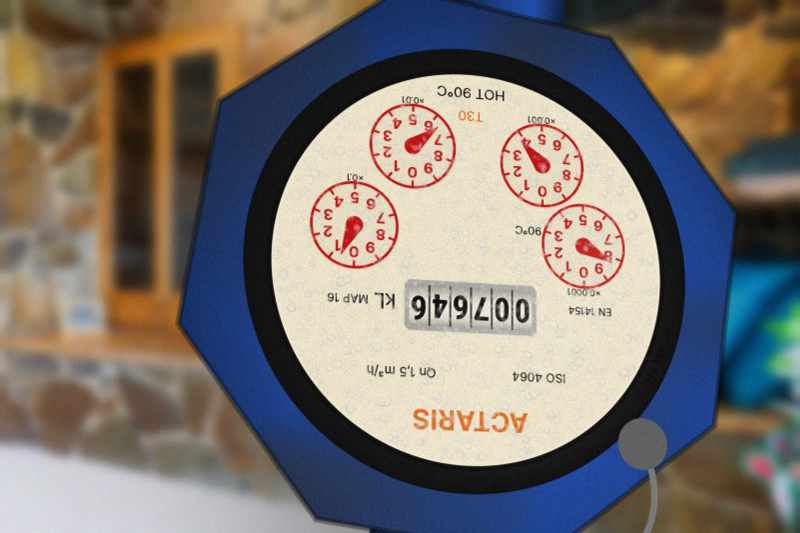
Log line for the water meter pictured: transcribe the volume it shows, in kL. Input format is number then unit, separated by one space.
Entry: 7646.0638 kL
